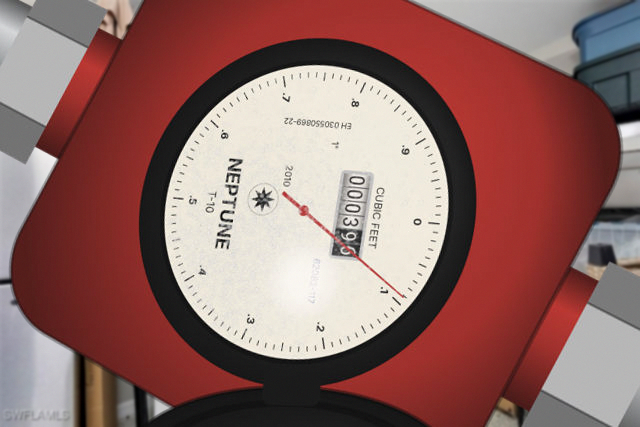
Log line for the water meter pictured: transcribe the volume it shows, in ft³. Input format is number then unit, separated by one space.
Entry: 396.09 ft³
